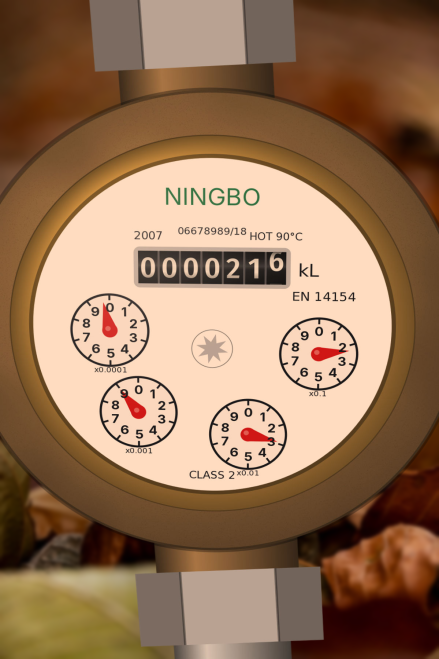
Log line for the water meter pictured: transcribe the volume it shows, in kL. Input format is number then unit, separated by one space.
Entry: 216.2289 kL
